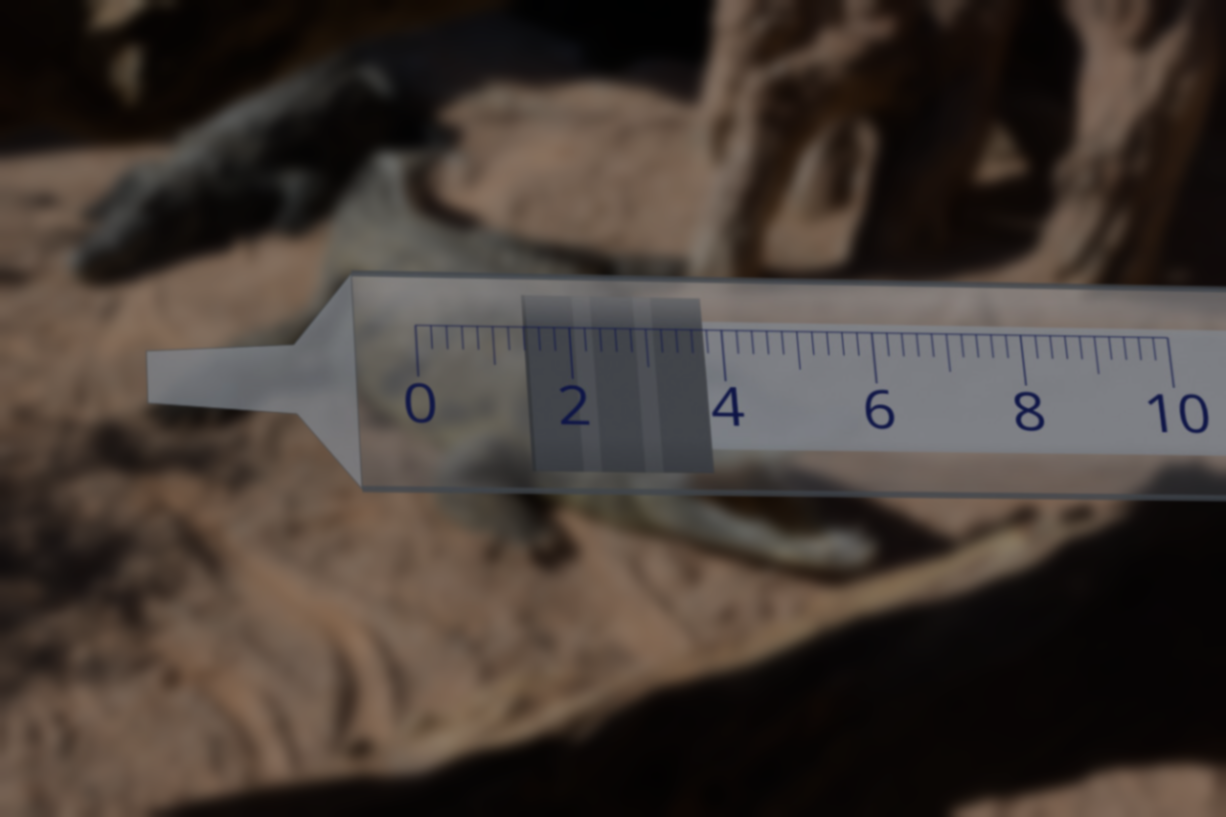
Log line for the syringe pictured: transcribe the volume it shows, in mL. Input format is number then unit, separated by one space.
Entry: 1.4 mL
